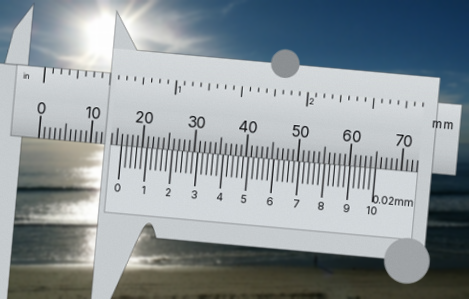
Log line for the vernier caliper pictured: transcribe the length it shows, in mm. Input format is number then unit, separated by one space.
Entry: 16.0 mm
